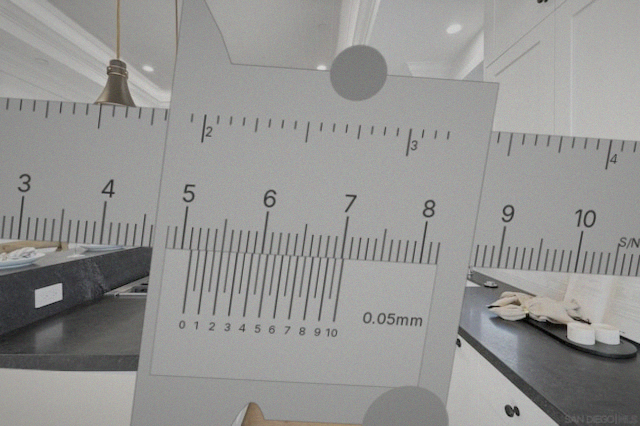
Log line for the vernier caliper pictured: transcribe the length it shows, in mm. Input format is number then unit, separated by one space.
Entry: 51.2 mm
